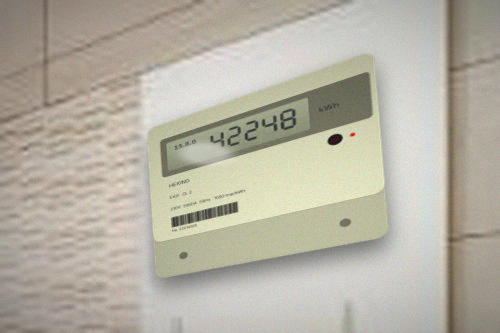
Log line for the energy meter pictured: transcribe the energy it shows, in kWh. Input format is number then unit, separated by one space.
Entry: 42248 kWh
